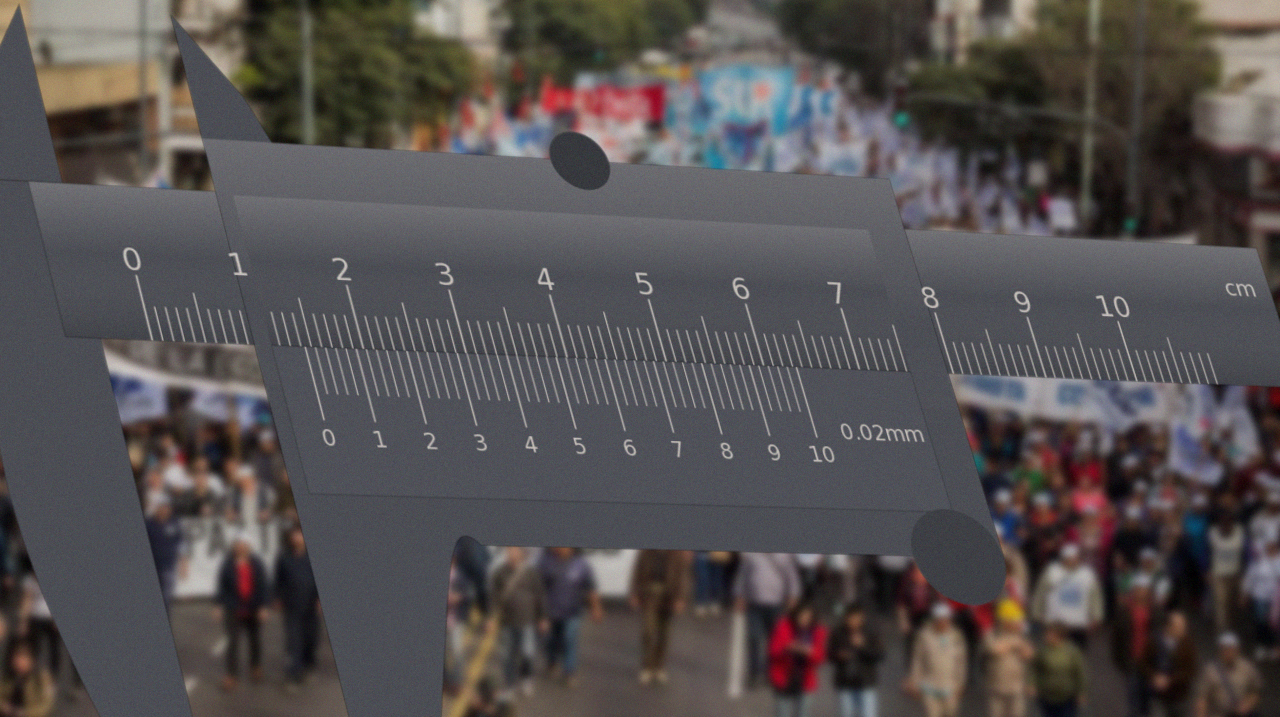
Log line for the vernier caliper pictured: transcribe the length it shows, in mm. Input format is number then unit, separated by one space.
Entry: 14.4 mm
